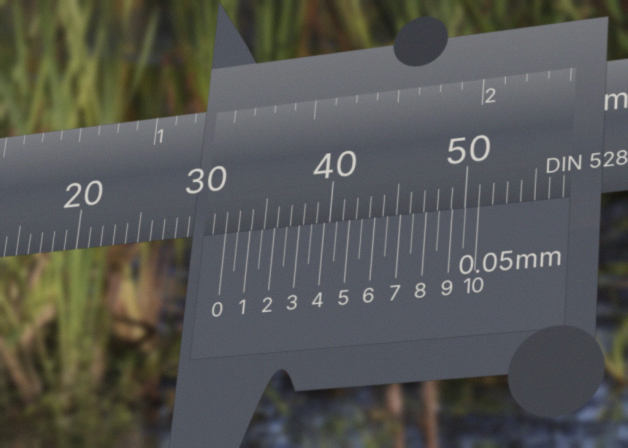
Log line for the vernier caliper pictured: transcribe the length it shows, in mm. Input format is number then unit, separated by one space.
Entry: 32.0 mm
